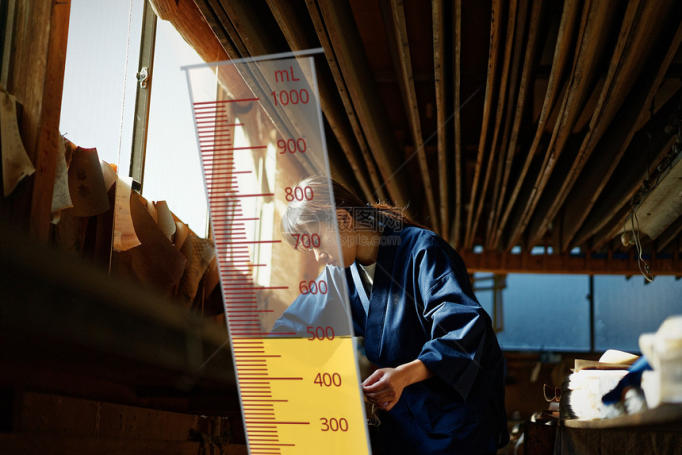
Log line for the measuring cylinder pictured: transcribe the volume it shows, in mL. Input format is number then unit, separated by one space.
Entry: 490 mL
